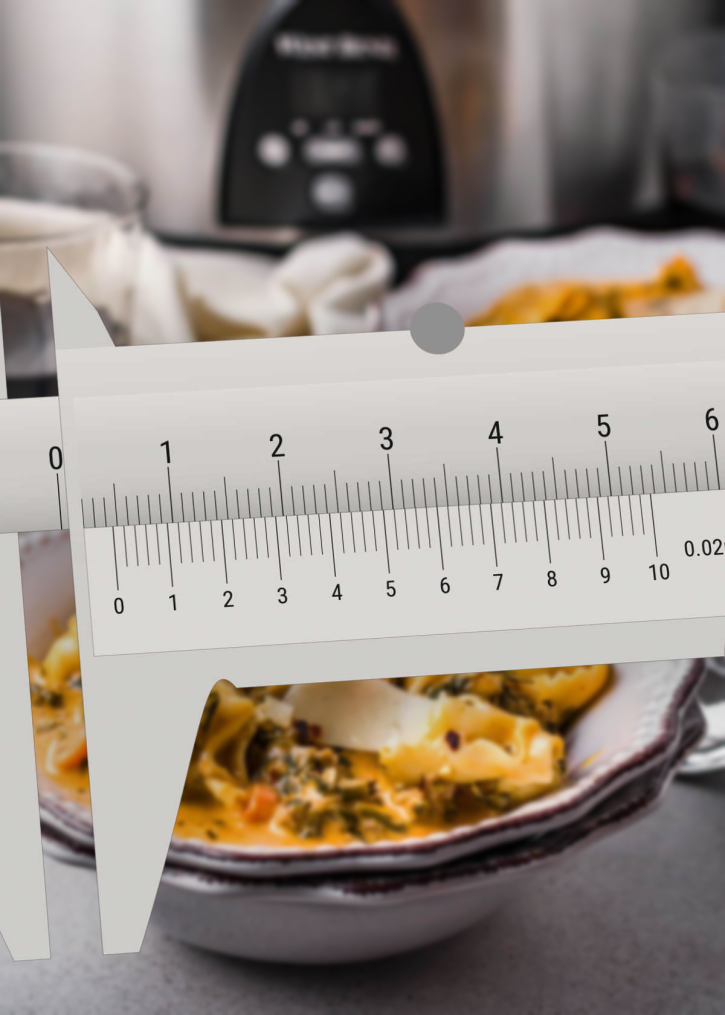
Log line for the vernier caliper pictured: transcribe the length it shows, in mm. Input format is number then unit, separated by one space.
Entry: 4.6 mm
